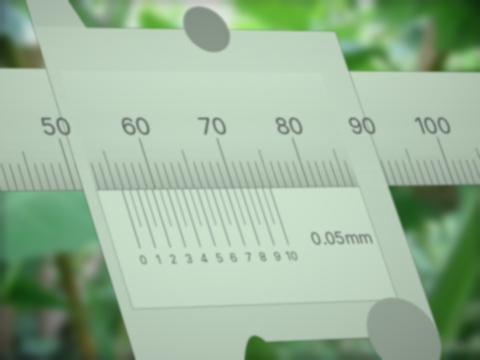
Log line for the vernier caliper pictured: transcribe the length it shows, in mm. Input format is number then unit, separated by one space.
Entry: 55.8 mm
